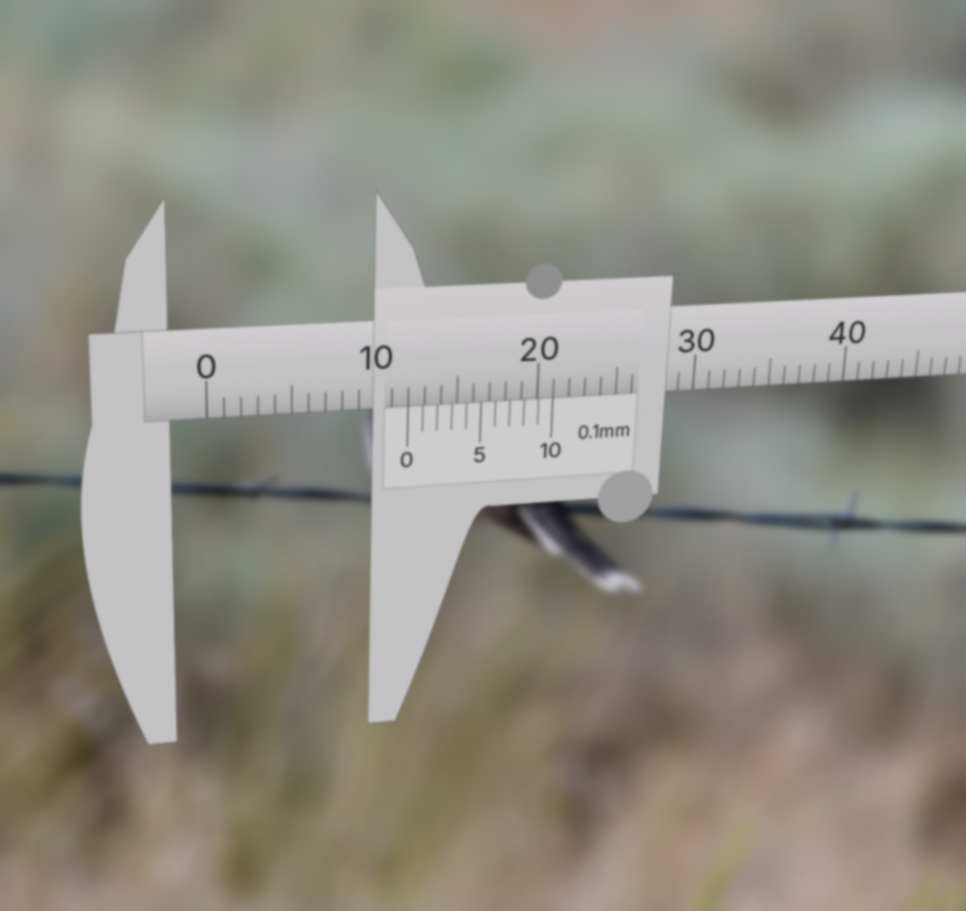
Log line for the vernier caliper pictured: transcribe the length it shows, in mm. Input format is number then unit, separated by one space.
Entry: 12.0 mm
